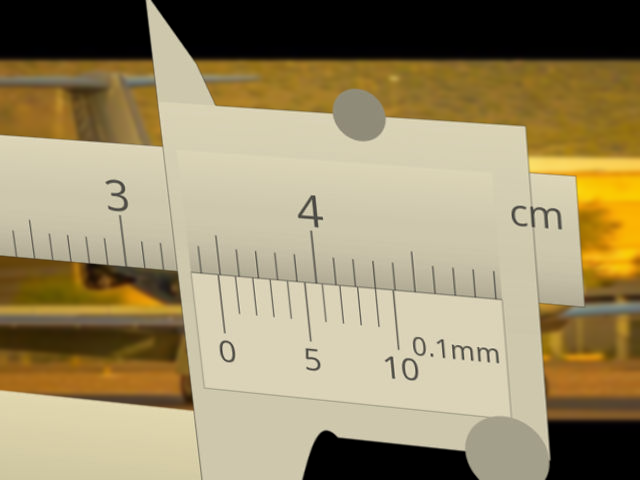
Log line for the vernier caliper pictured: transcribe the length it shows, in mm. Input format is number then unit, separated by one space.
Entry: 34.9 mm
